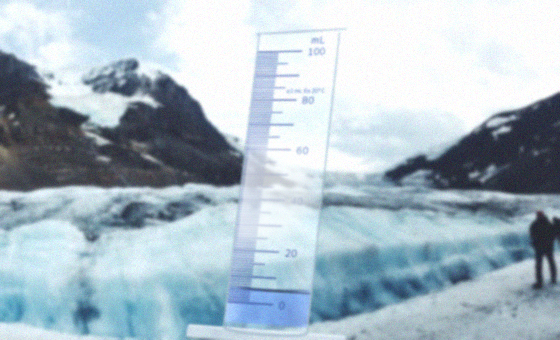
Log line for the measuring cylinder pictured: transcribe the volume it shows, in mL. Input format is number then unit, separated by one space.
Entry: 5 mL
